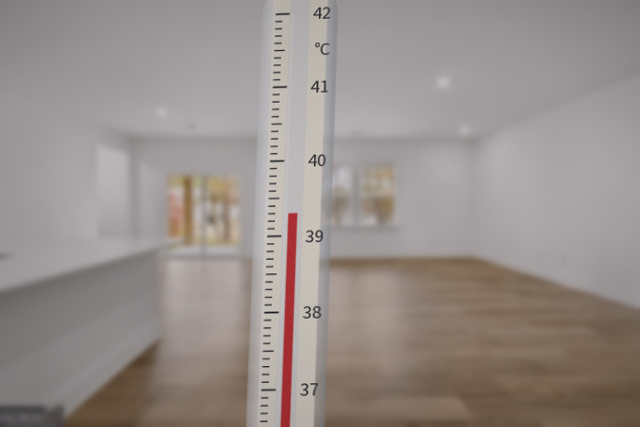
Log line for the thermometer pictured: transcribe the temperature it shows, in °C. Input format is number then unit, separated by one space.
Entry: 39.3 °C
